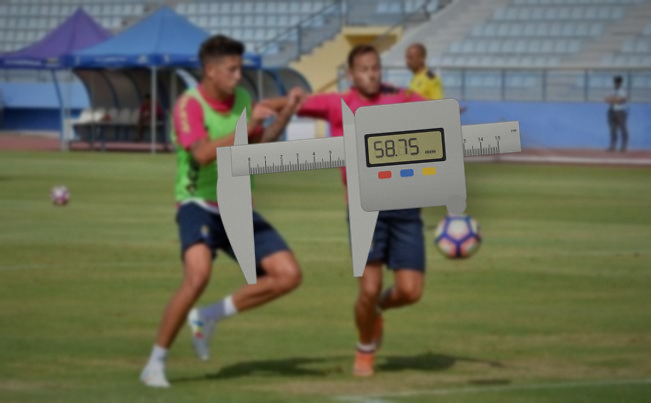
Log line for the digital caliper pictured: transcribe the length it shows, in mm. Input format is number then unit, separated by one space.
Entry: 58.75 mm
